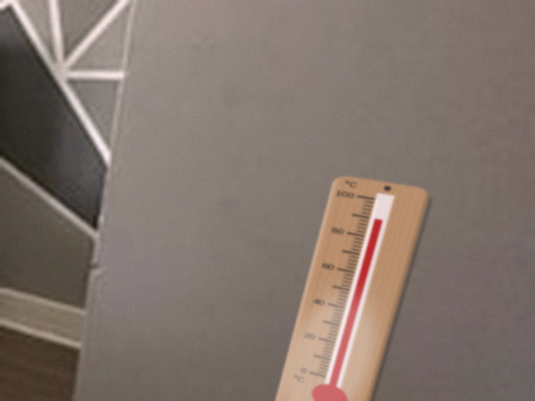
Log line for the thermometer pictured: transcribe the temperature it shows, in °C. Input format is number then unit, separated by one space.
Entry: 90 °C
